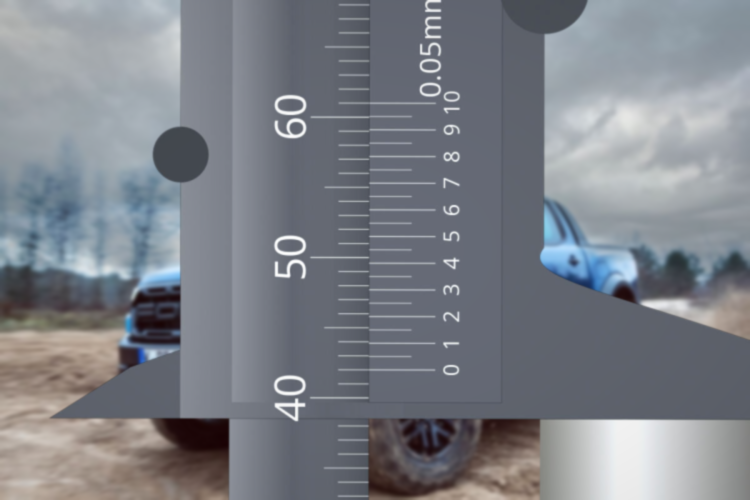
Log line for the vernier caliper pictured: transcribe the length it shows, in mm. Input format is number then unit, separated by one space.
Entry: 42.0 mm
